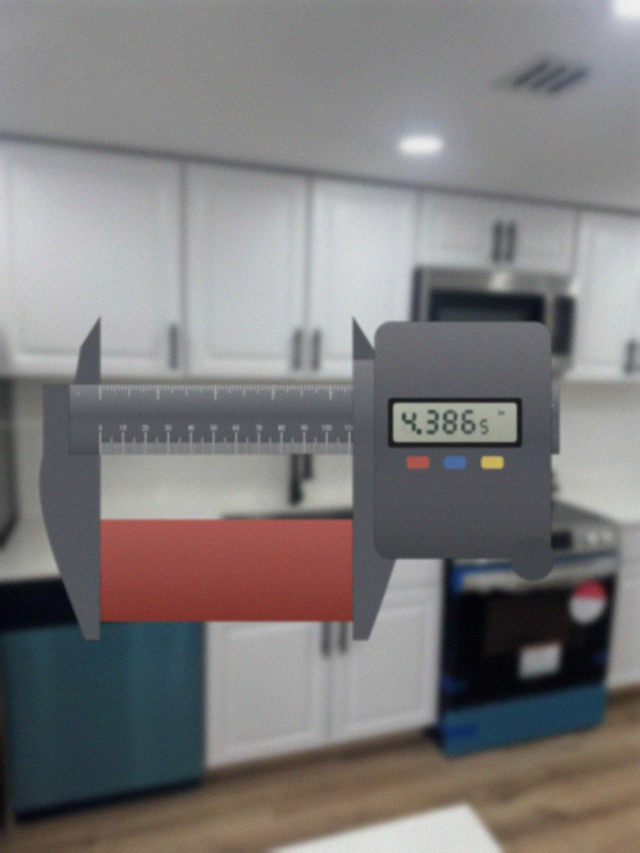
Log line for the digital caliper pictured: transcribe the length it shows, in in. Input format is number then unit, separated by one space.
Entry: 4.3865 in
